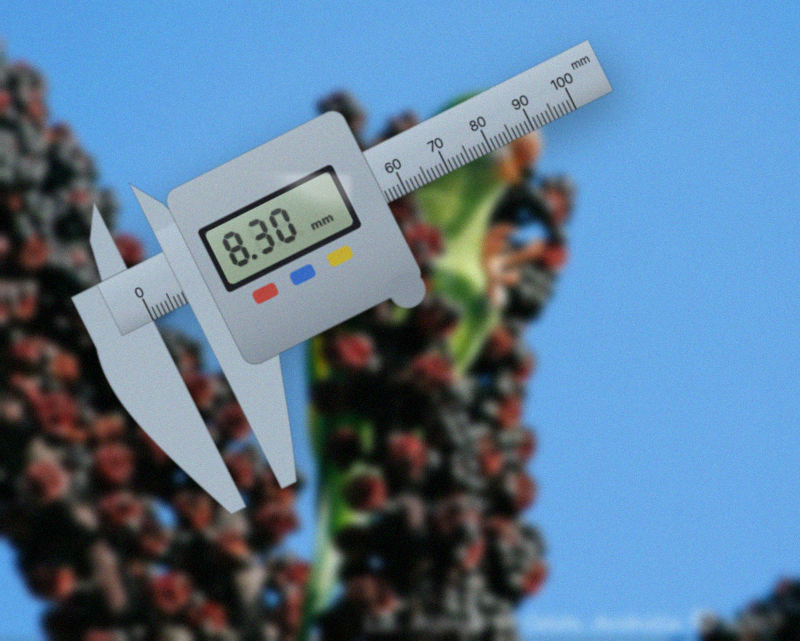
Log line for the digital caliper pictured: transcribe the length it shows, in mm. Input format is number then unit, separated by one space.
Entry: 8.30 mm
